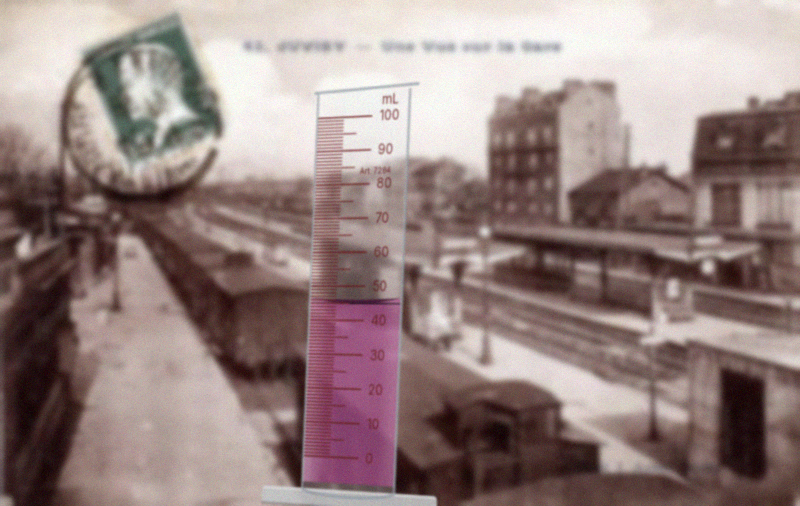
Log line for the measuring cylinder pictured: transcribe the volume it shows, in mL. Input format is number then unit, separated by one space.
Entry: 45 mL
